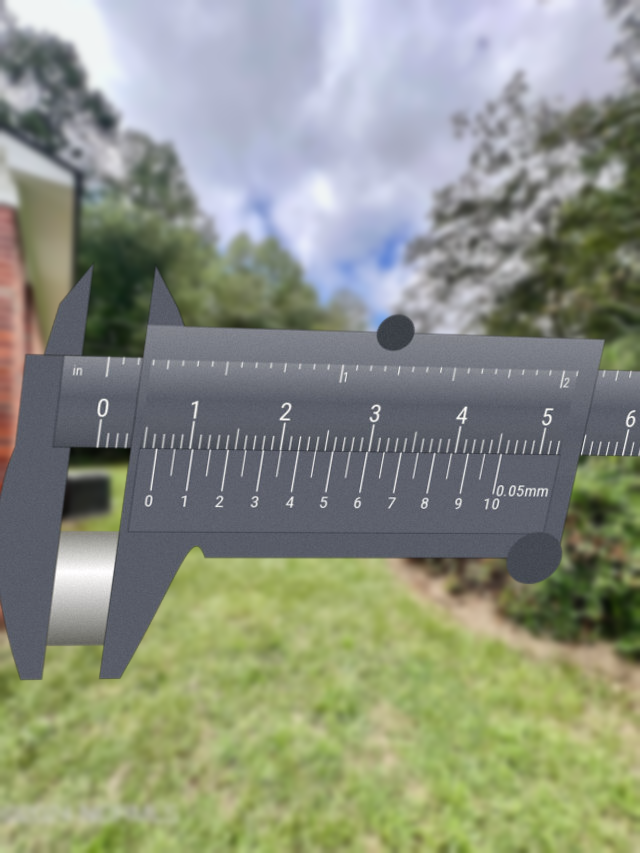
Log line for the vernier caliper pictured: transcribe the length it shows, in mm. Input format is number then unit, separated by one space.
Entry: 6.4 mm
